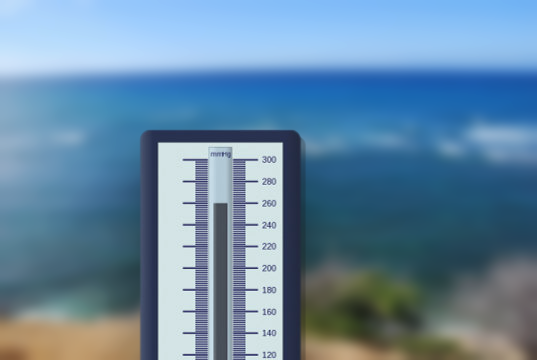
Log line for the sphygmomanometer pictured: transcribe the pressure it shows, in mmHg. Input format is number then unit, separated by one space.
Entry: 260 mmHg
